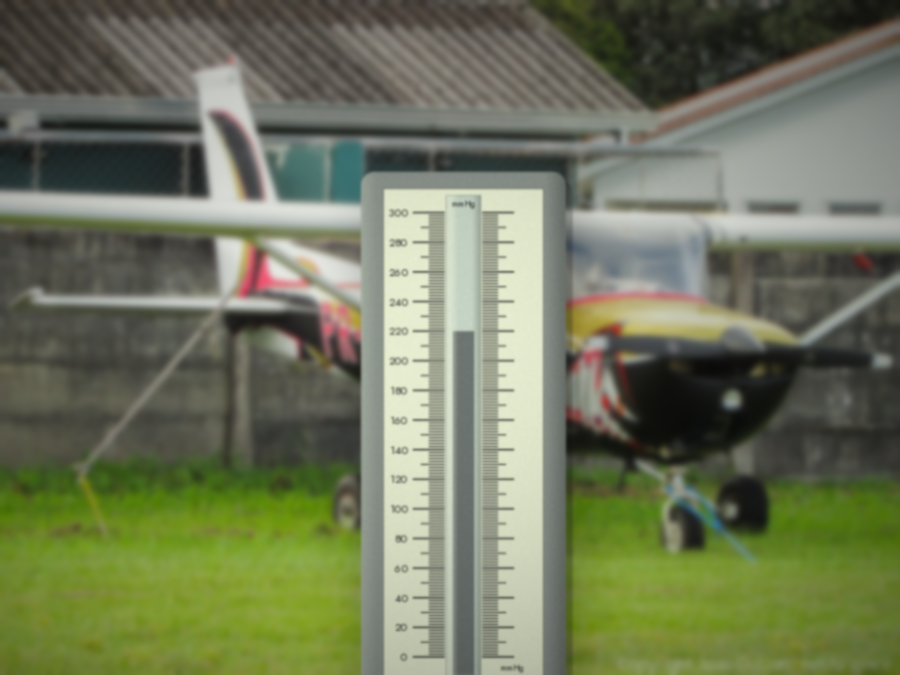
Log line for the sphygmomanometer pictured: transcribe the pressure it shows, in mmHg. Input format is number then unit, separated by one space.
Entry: 220 mmHg
